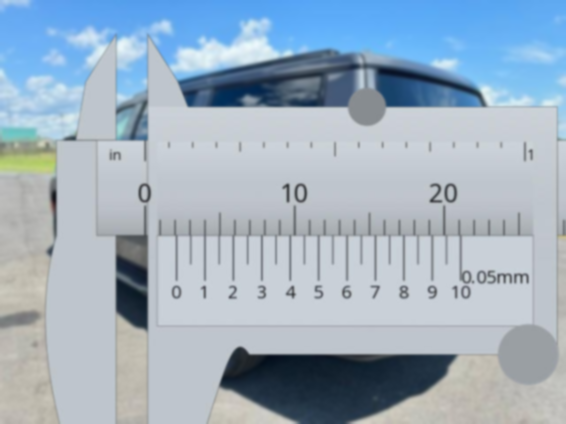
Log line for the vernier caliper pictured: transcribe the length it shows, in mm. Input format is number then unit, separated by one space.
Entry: 2.1 mm
